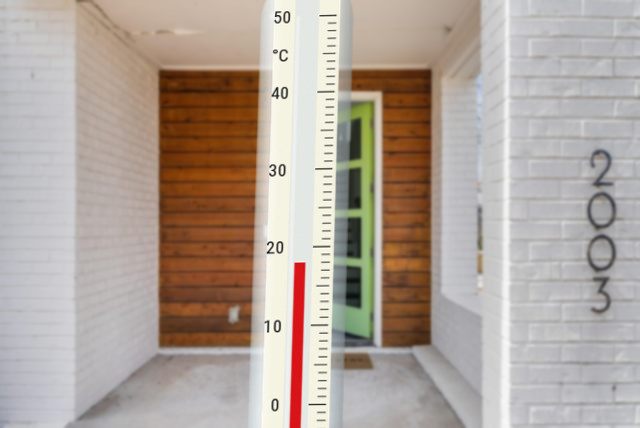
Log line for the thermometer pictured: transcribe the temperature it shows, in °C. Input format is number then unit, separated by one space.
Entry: 18 °C
